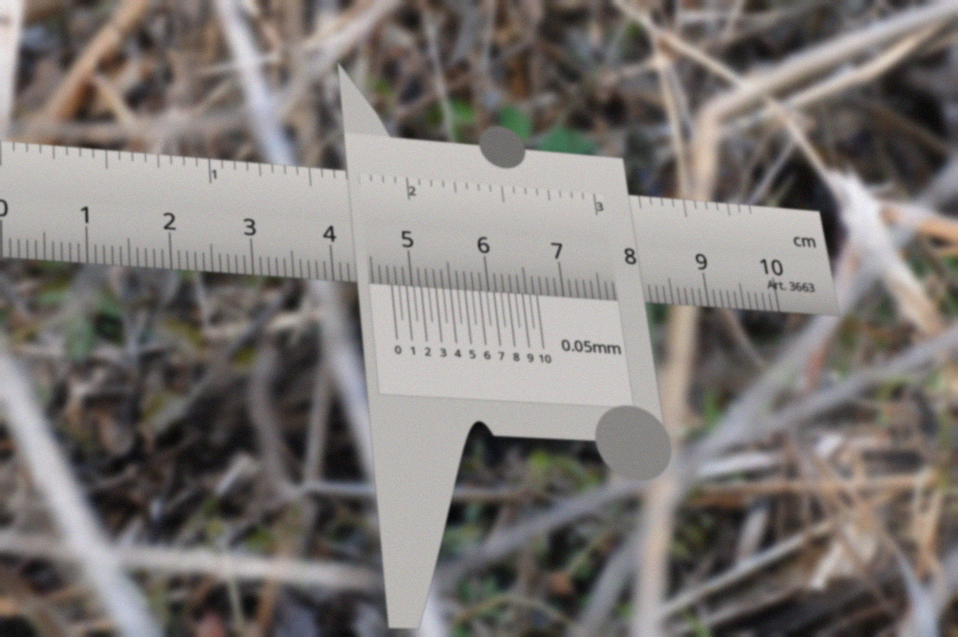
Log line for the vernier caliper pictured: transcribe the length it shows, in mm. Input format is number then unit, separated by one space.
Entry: 47.4 mm
